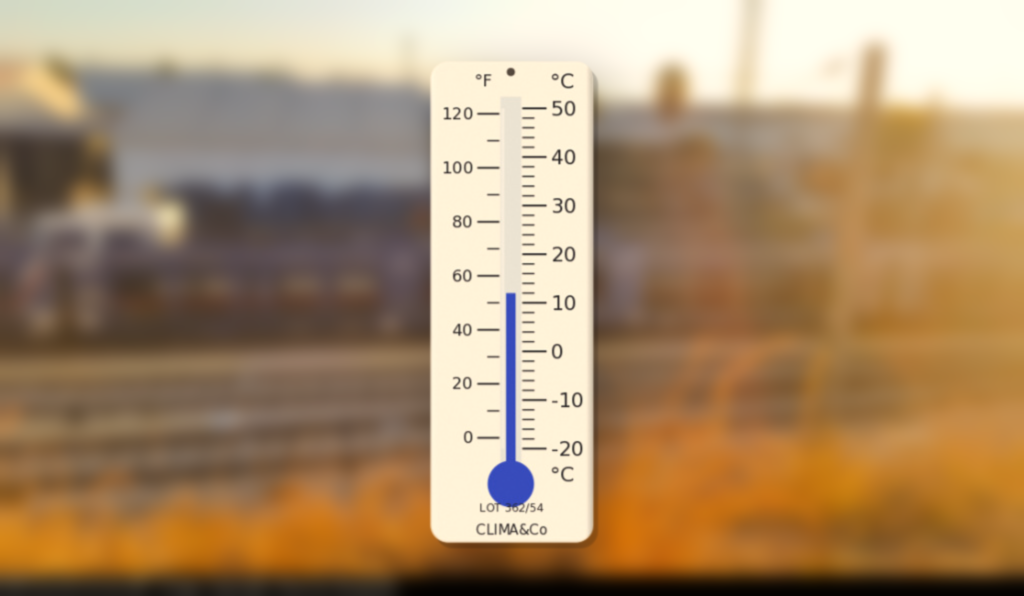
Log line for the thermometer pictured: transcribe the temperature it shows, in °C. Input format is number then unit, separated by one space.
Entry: 12 °C
